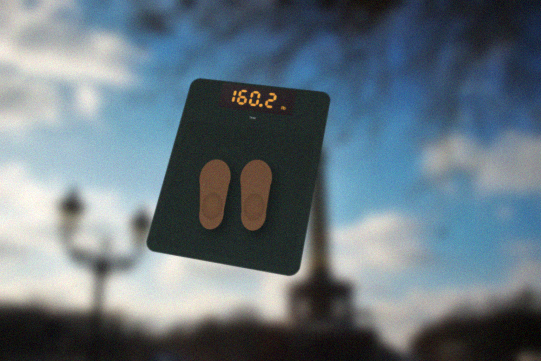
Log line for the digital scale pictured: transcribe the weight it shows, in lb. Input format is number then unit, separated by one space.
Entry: 160.2 lb
